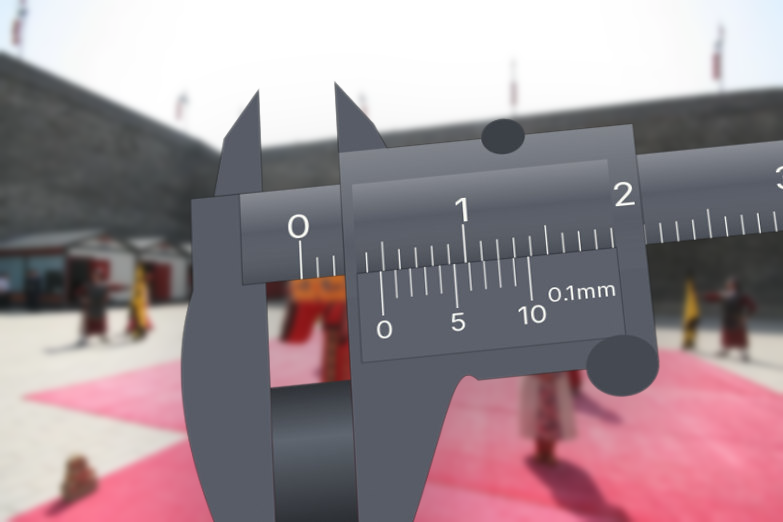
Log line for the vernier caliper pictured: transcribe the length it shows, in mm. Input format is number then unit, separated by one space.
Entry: 4.8 mm
